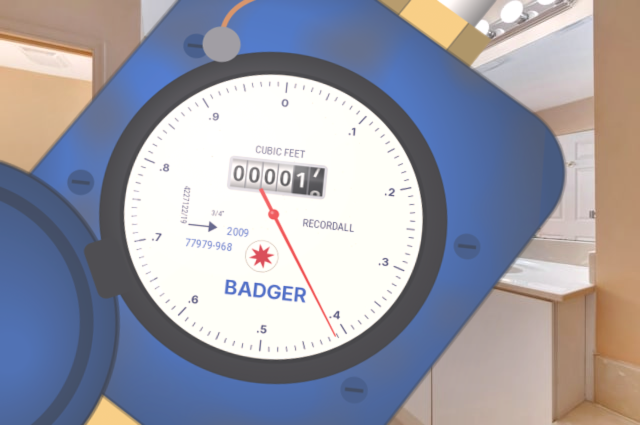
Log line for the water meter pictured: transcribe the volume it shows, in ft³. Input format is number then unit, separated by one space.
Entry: 17.41 ft³
